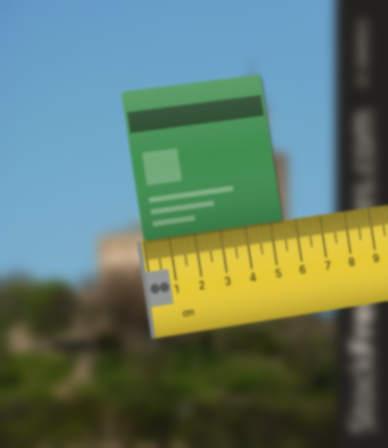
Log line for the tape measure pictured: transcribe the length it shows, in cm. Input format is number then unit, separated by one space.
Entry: 5.5 cm
